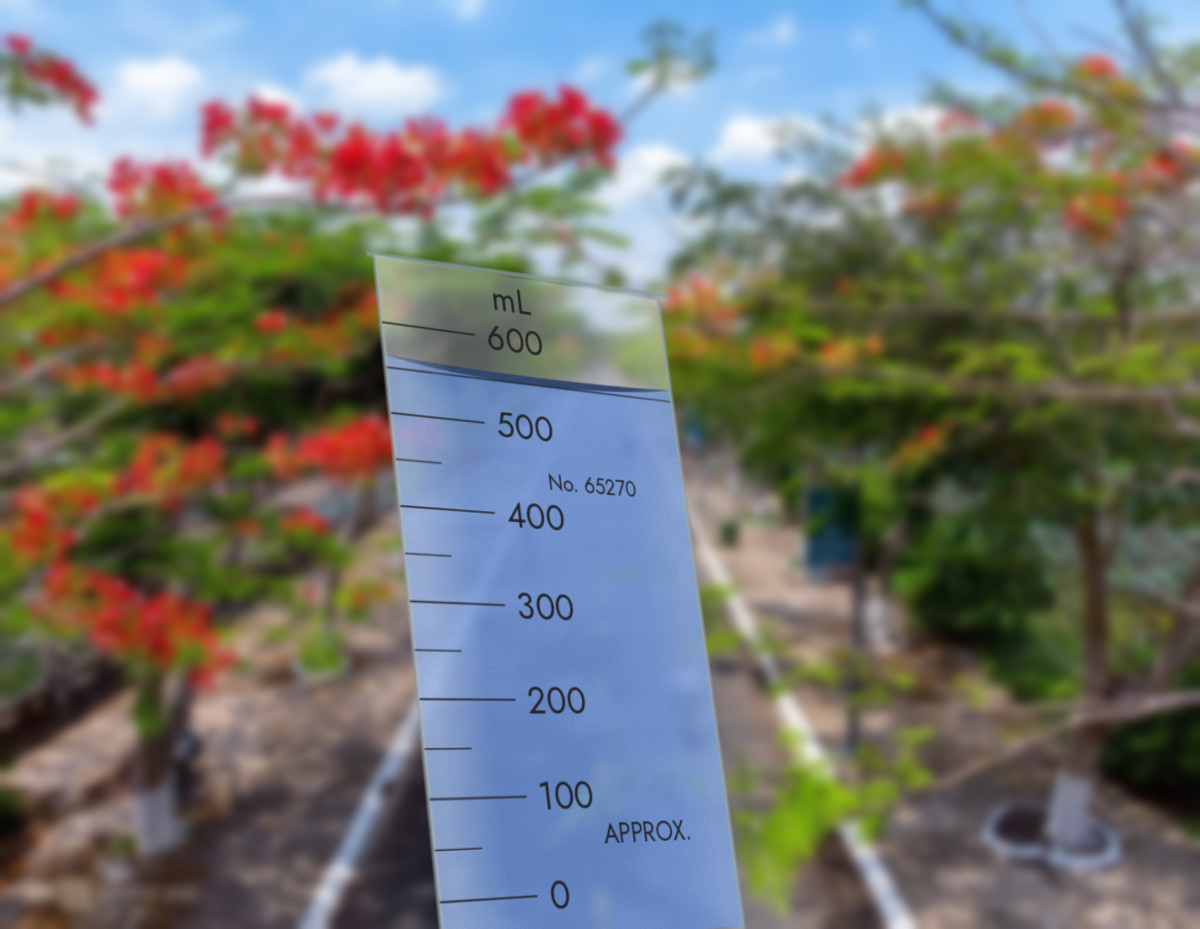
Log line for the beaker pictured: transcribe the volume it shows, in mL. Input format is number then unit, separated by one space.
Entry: 550 mL
